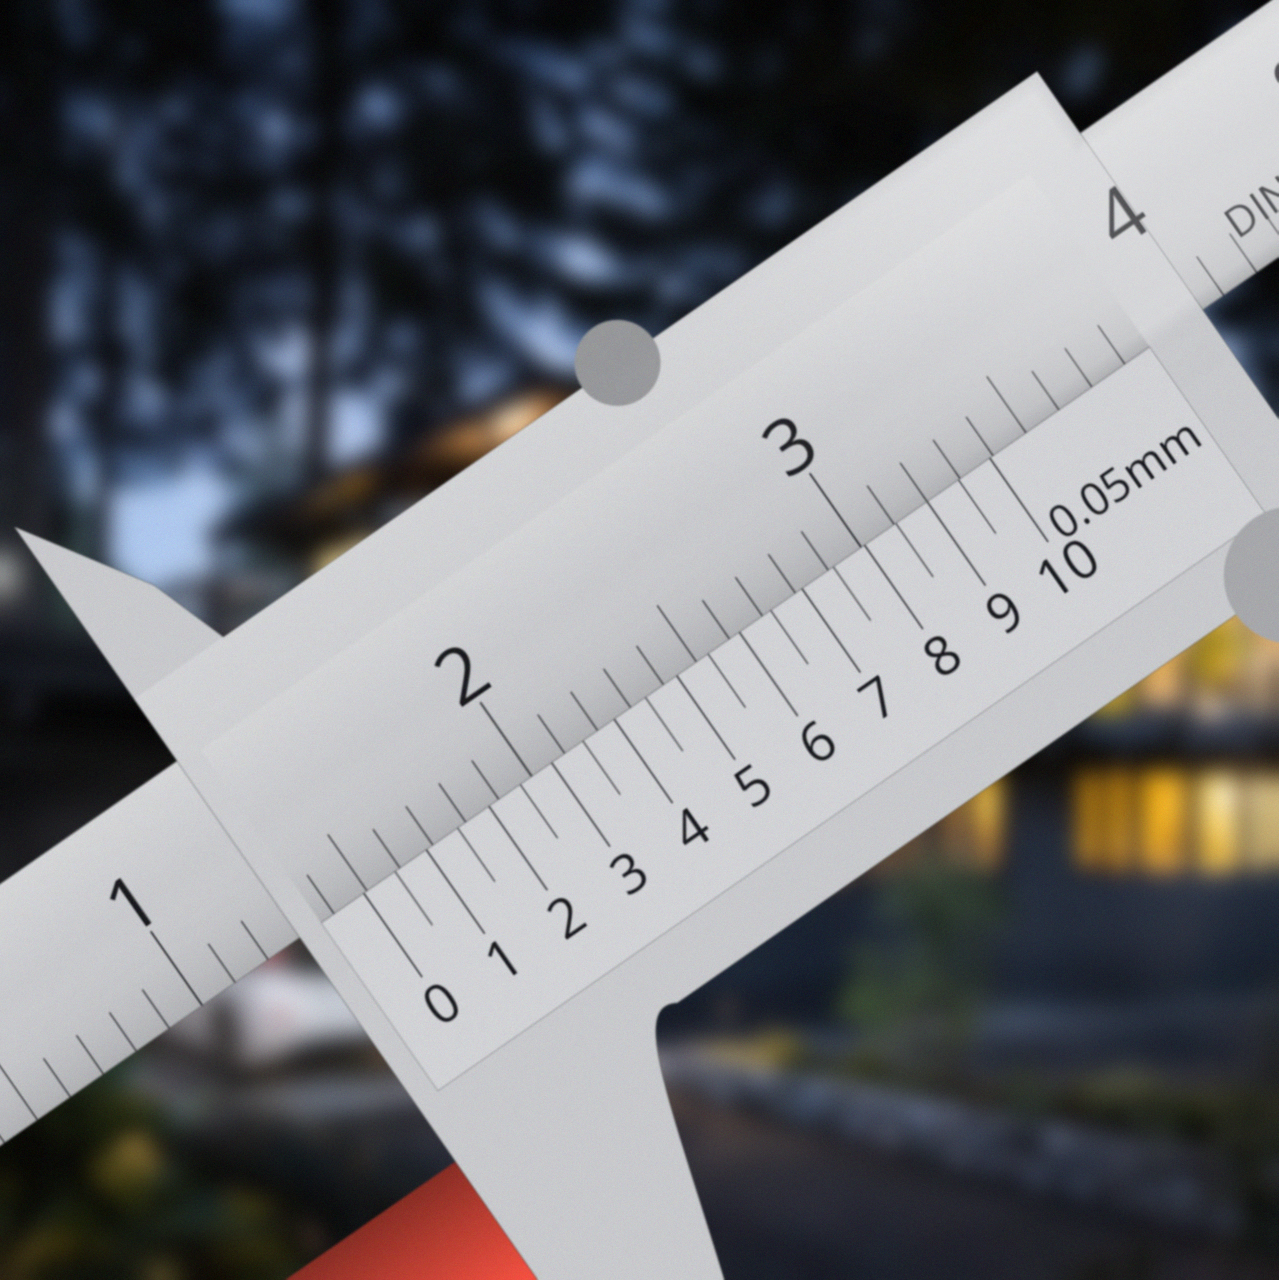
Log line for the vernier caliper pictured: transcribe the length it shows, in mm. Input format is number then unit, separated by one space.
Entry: 14.90 mm
